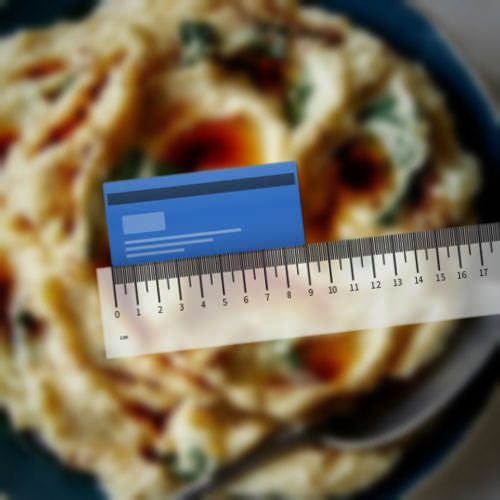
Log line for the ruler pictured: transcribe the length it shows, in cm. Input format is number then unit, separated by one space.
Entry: 9 cm
